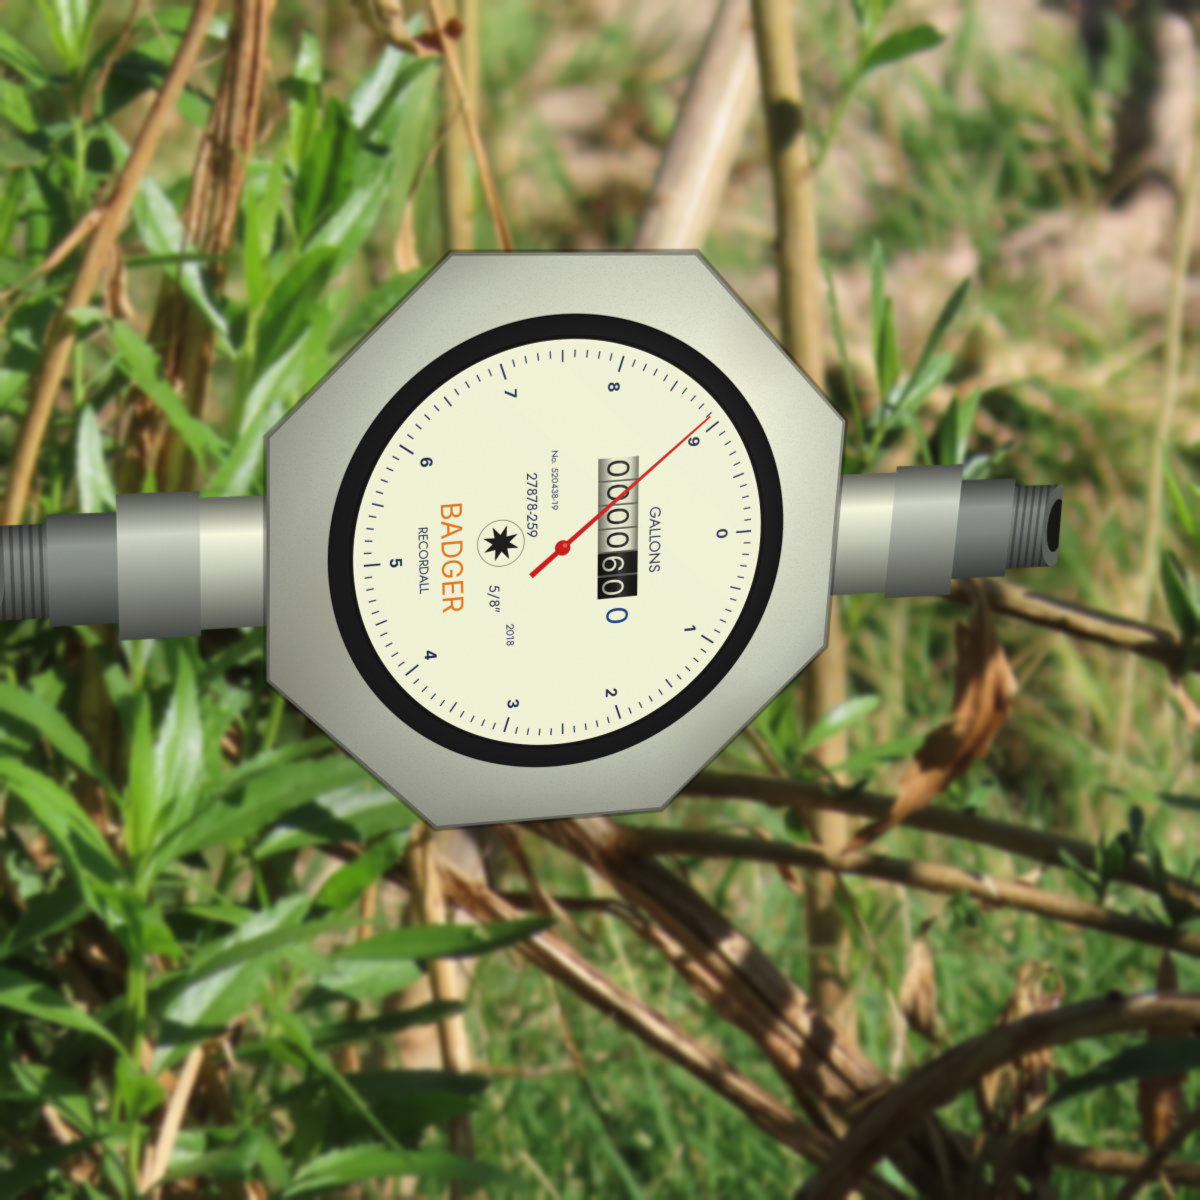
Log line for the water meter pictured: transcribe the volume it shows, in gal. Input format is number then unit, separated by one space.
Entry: 598.9 gal
